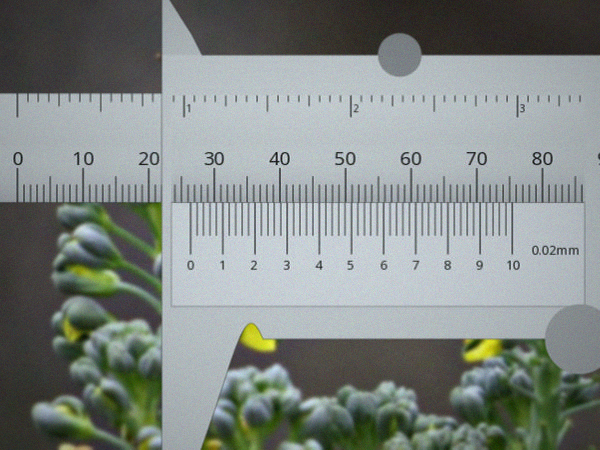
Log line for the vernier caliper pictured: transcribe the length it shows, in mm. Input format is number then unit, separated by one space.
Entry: 26.4 mm
